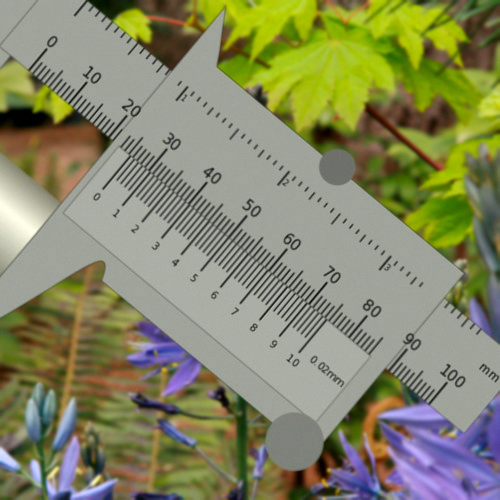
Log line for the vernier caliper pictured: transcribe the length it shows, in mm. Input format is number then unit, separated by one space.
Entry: 25.5 mm
